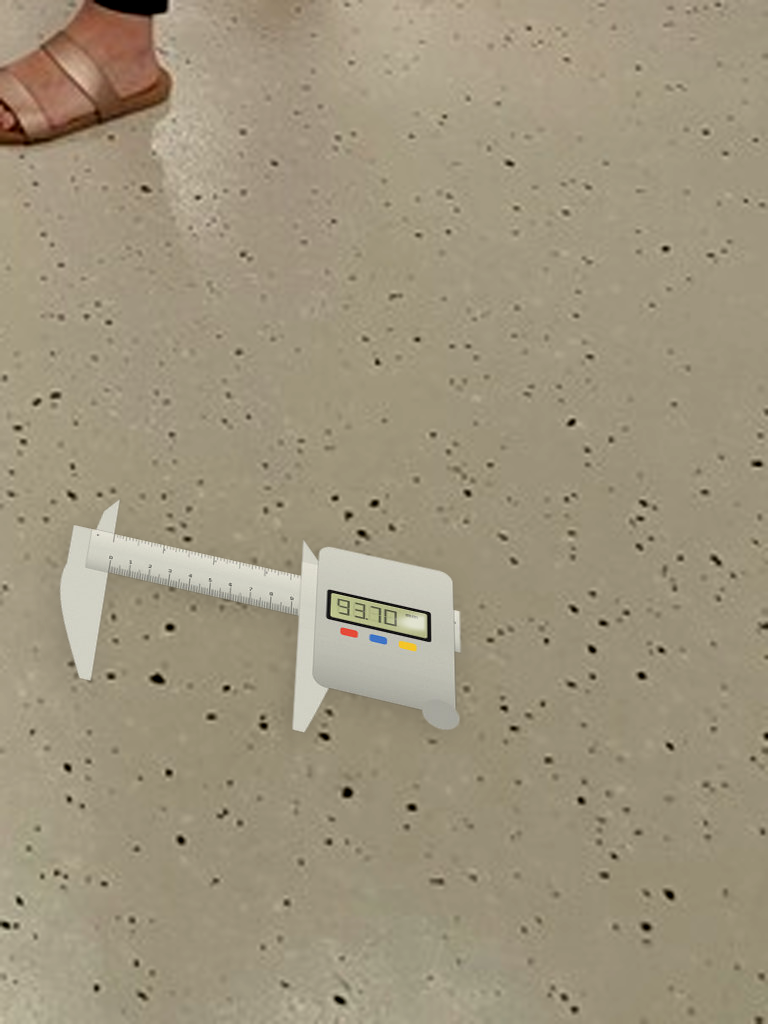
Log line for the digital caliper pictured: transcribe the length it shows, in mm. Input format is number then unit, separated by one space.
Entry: 93.70 mm
